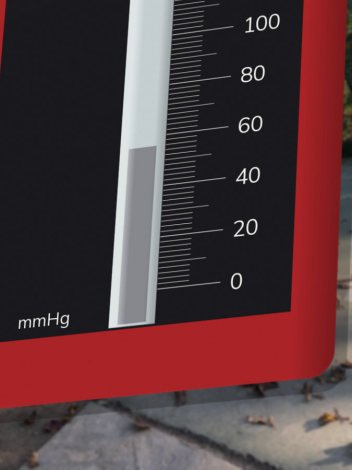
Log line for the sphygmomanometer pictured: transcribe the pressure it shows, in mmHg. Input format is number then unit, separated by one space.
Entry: 56 mmHg
